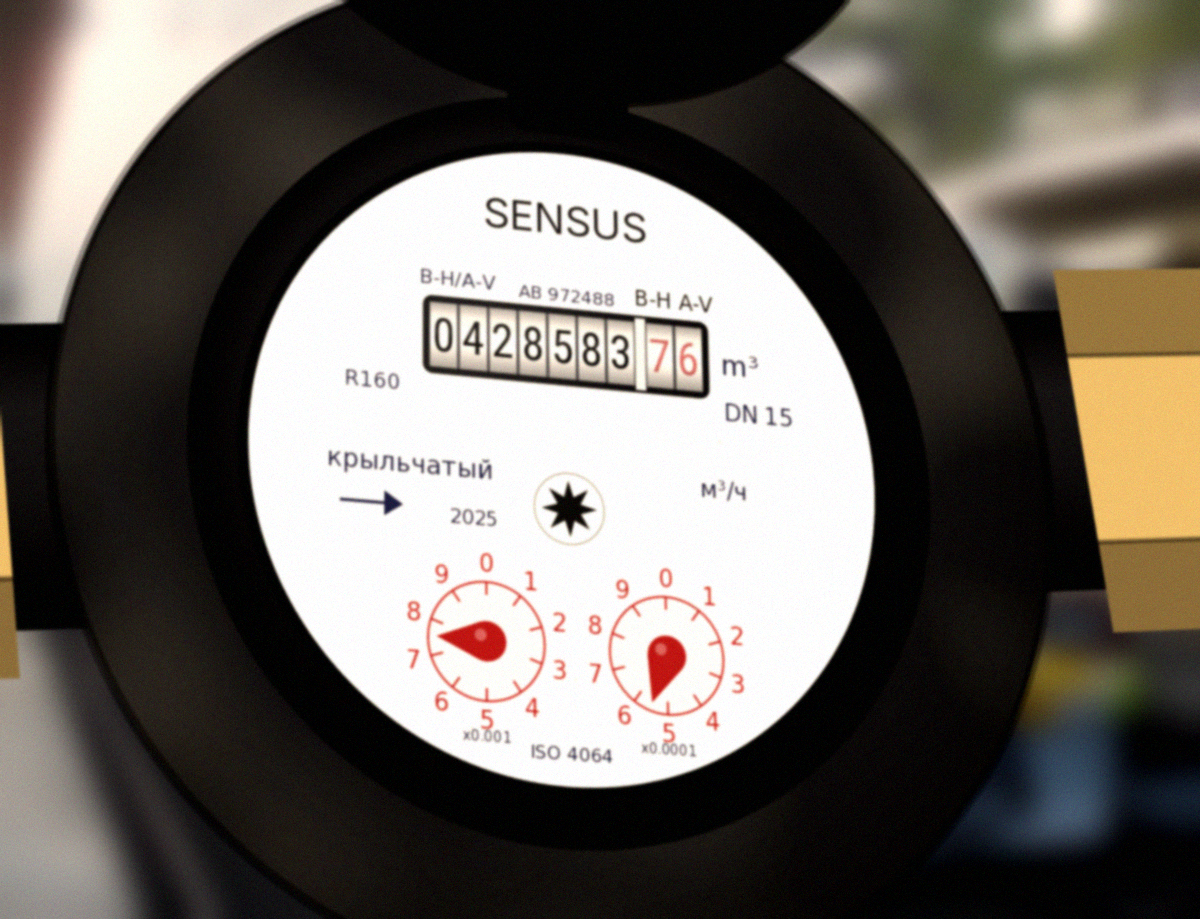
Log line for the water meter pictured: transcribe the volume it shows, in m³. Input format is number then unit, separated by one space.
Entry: 428583.7675 m³
